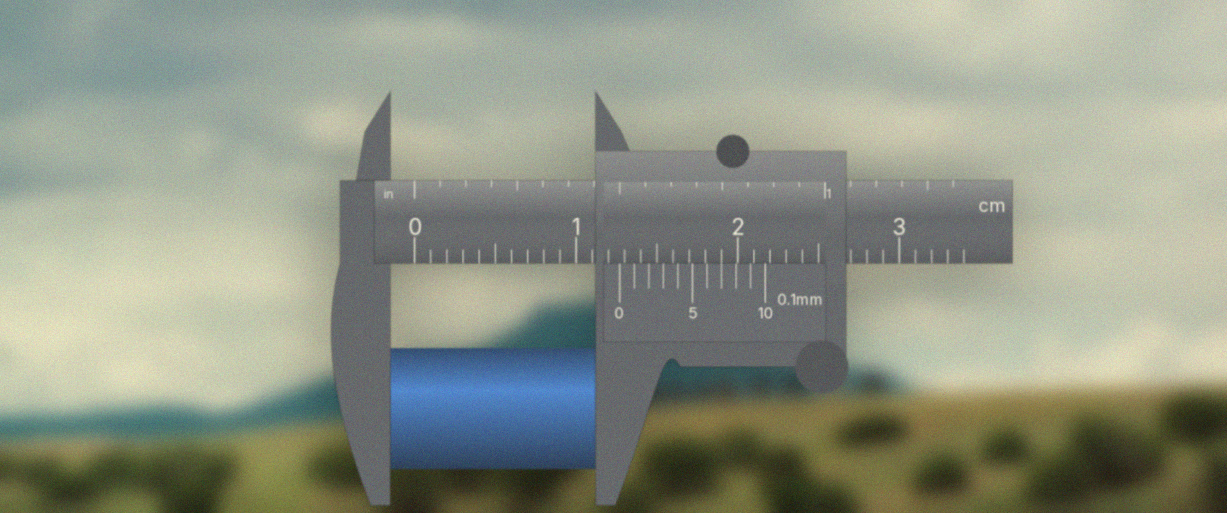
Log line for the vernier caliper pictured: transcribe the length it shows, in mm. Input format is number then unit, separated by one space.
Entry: 12.7 mm
